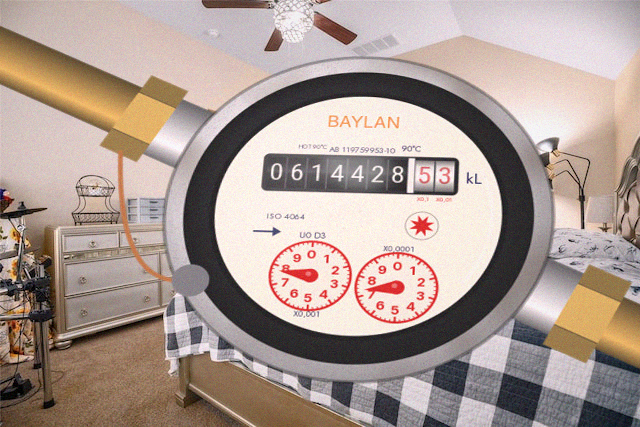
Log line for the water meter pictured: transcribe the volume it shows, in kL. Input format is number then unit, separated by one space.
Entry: 614428.5377 kL
